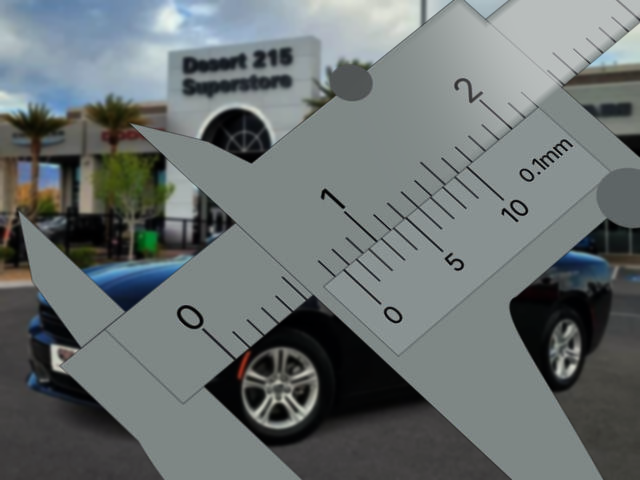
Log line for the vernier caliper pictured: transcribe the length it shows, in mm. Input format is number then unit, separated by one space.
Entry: 7.6 mm
